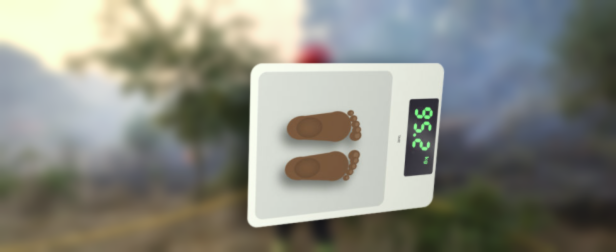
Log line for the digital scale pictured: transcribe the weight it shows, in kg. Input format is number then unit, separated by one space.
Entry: 95.2 kg
